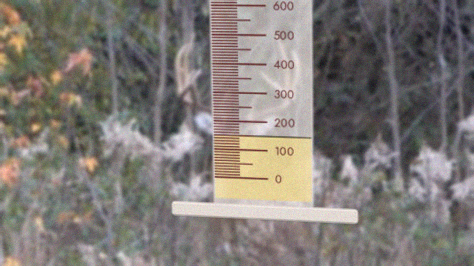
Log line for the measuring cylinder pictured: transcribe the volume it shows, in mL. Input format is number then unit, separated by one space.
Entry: 150 mL
